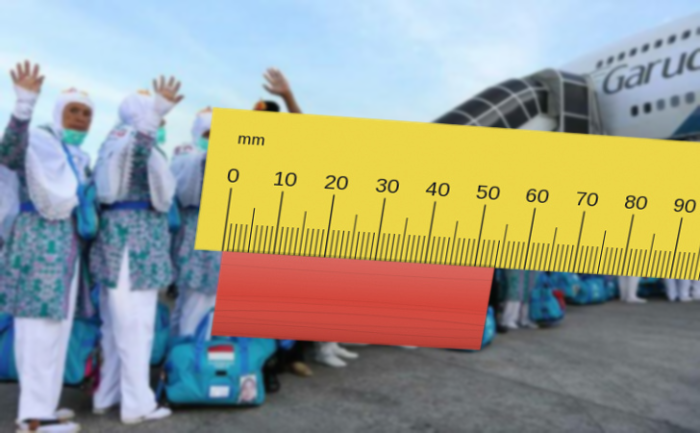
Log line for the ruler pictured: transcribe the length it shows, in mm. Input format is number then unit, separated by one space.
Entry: 54 mm
